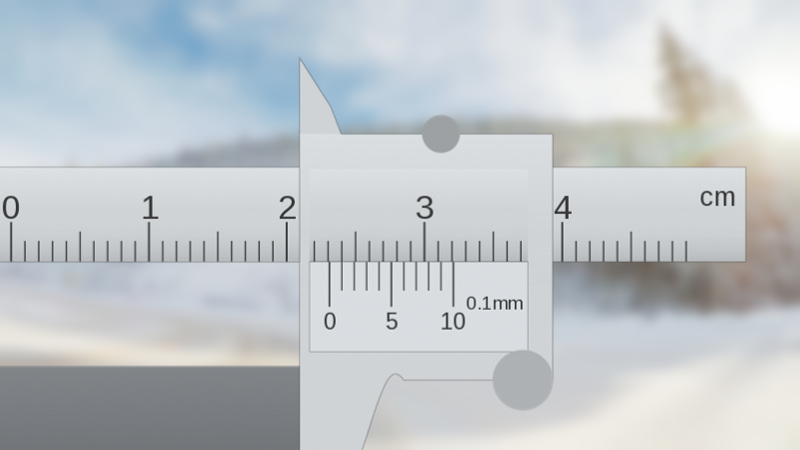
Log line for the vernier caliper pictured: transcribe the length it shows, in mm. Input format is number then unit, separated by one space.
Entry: 23.1 mm
